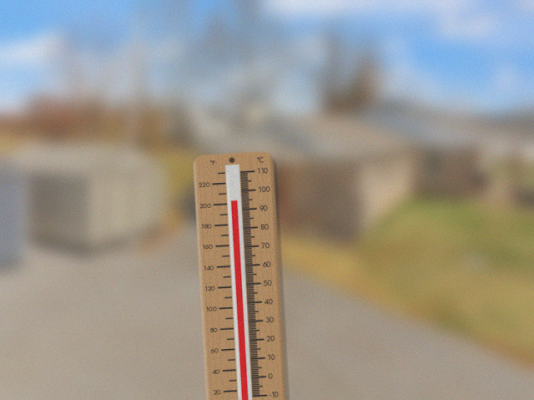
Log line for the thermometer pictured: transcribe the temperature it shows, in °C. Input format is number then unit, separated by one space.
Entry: 95 °C
